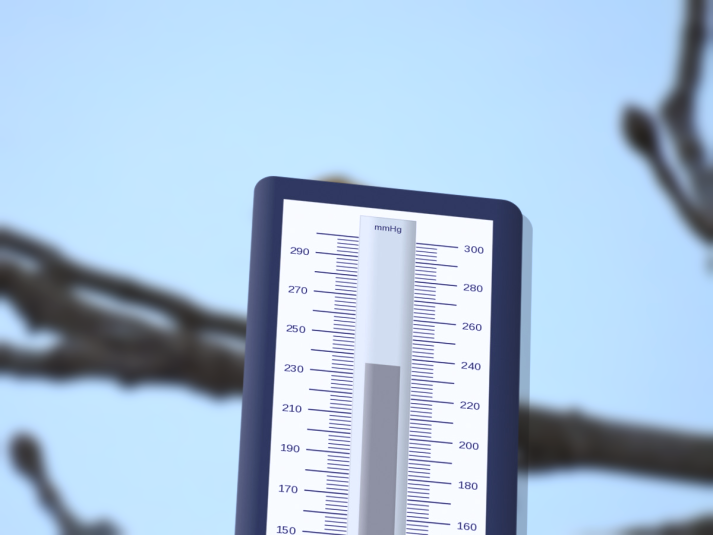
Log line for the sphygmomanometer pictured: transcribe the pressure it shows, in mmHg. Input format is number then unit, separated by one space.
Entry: 236 mmHg
